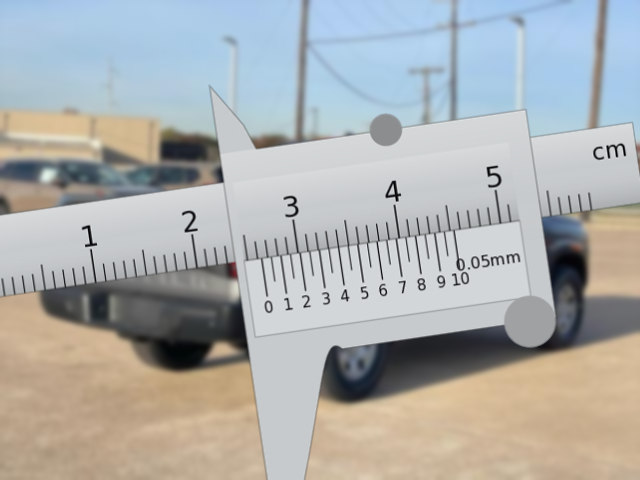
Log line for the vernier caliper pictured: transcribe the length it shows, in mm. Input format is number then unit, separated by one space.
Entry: 26.4 mm
